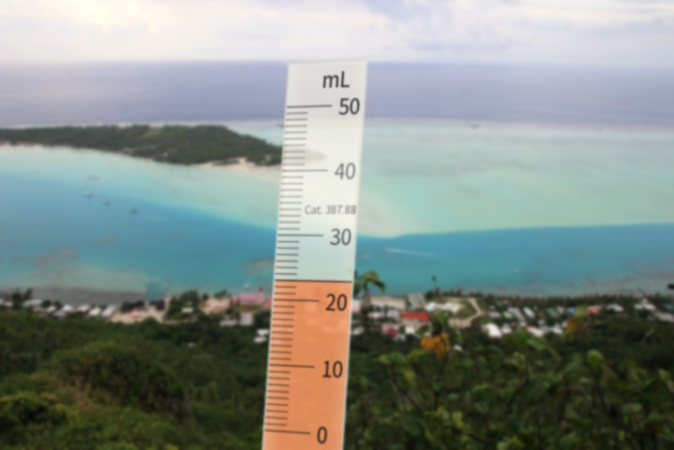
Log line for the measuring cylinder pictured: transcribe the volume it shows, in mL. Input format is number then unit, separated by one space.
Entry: 23 mL
